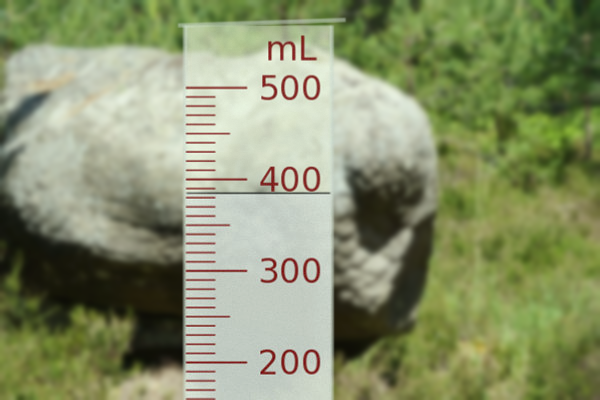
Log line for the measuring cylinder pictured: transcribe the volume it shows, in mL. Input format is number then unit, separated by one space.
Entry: 385 mL
